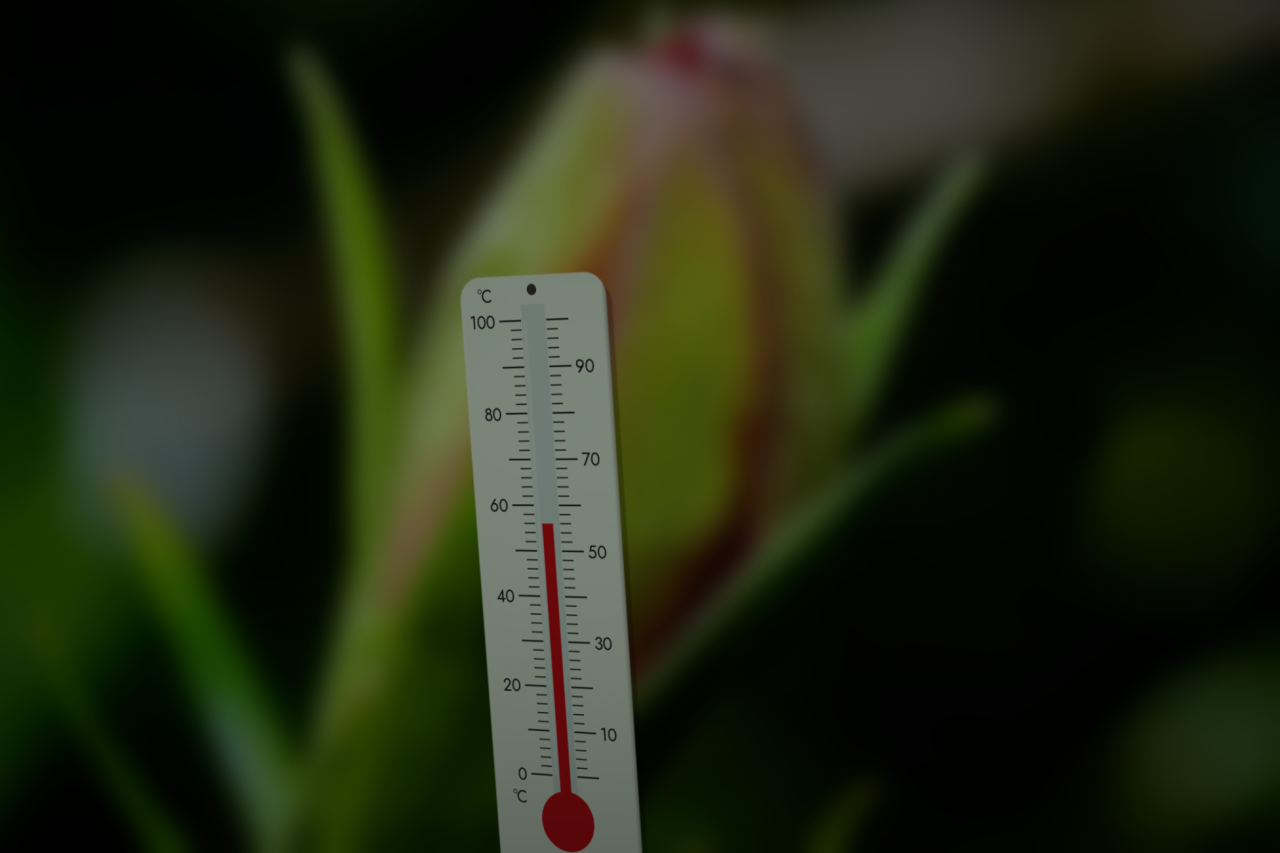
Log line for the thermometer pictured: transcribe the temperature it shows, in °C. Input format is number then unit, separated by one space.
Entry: 56 °C
